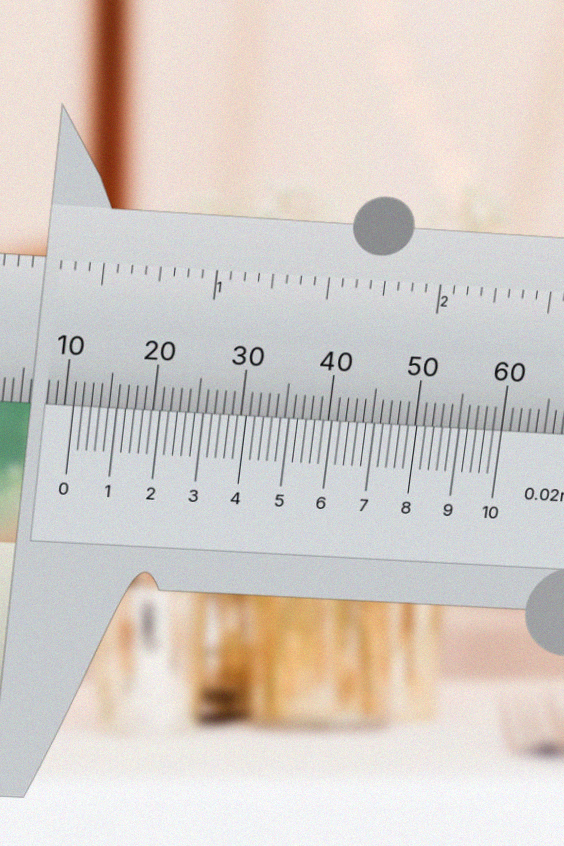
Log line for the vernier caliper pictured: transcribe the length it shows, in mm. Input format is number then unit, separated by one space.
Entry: 11.0 mm
